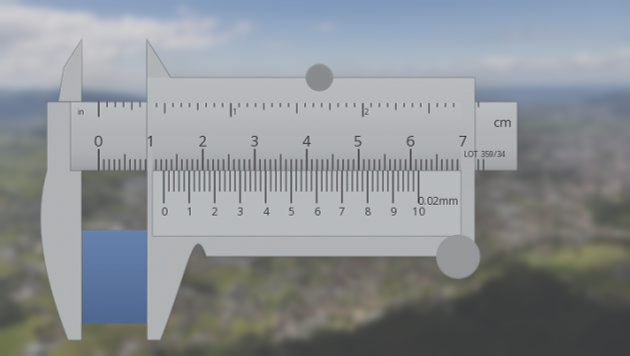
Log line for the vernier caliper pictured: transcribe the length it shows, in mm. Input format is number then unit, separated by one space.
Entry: 12.5 mm
